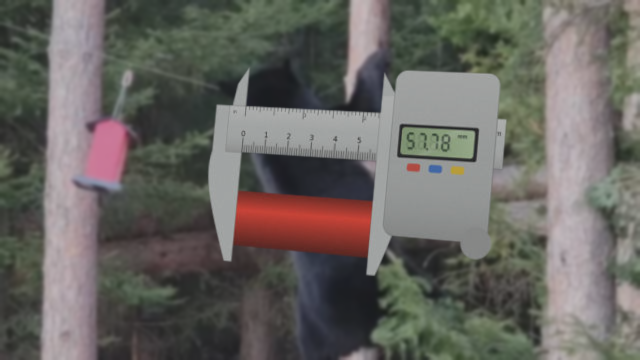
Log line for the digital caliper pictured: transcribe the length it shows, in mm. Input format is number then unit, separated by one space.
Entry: 57.78 mm
